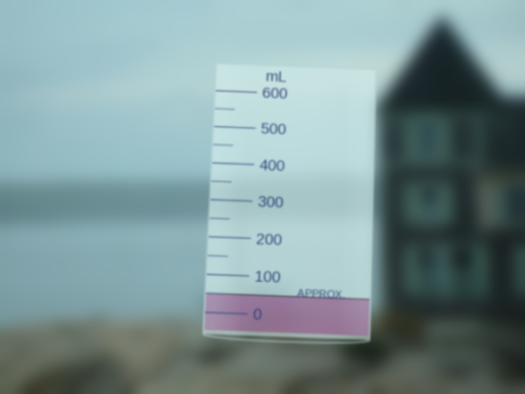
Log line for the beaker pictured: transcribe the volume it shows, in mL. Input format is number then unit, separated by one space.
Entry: 50 mL
